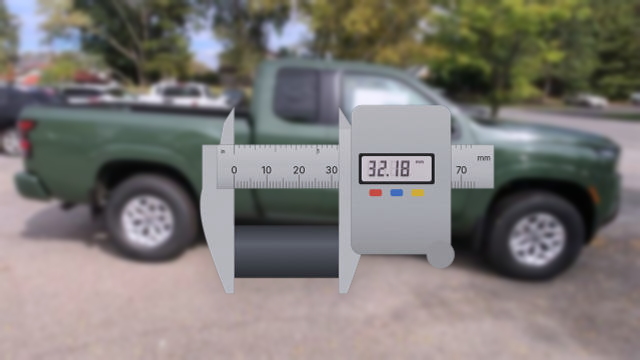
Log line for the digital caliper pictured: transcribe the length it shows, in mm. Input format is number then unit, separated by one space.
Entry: 32.18 mm
